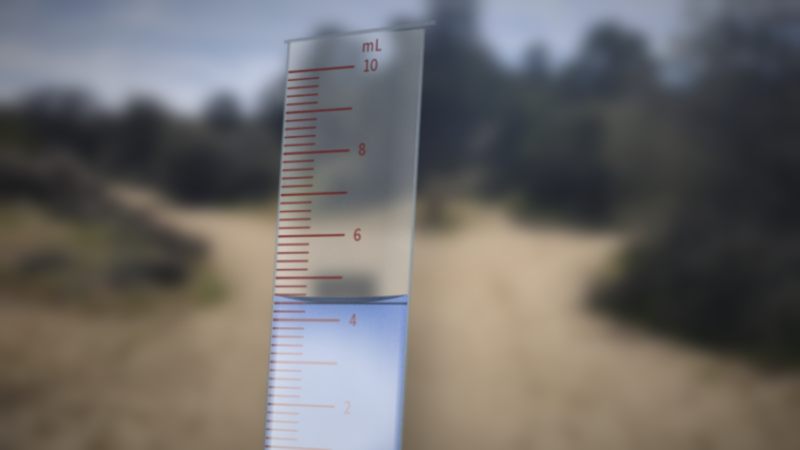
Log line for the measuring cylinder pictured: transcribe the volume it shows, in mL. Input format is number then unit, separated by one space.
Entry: 4.4 mL
